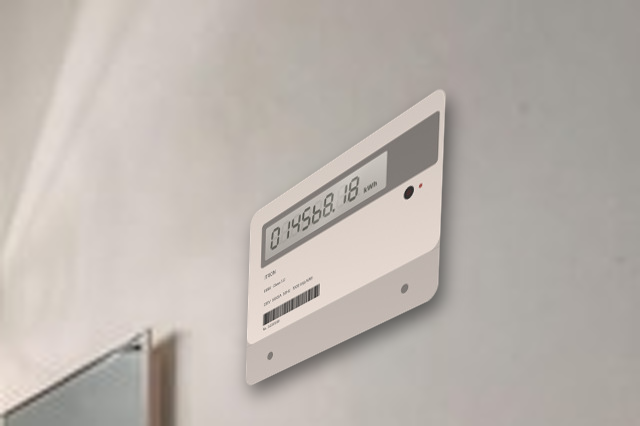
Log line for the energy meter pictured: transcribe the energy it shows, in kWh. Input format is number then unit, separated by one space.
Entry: 14568.18 kWh
